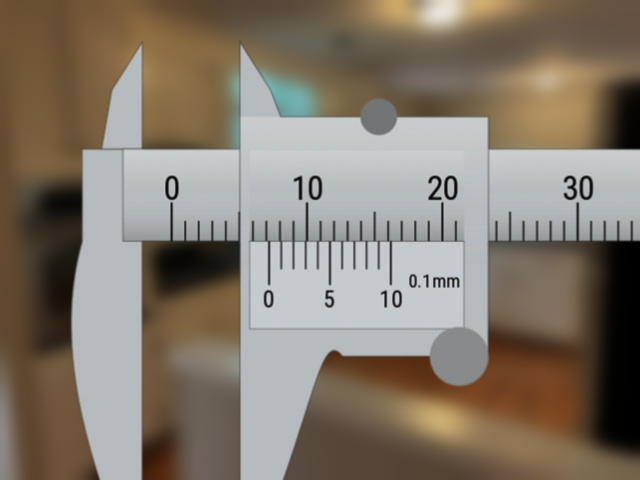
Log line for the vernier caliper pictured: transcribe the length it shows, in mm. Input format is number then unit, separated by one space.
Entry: 7.2 mm
